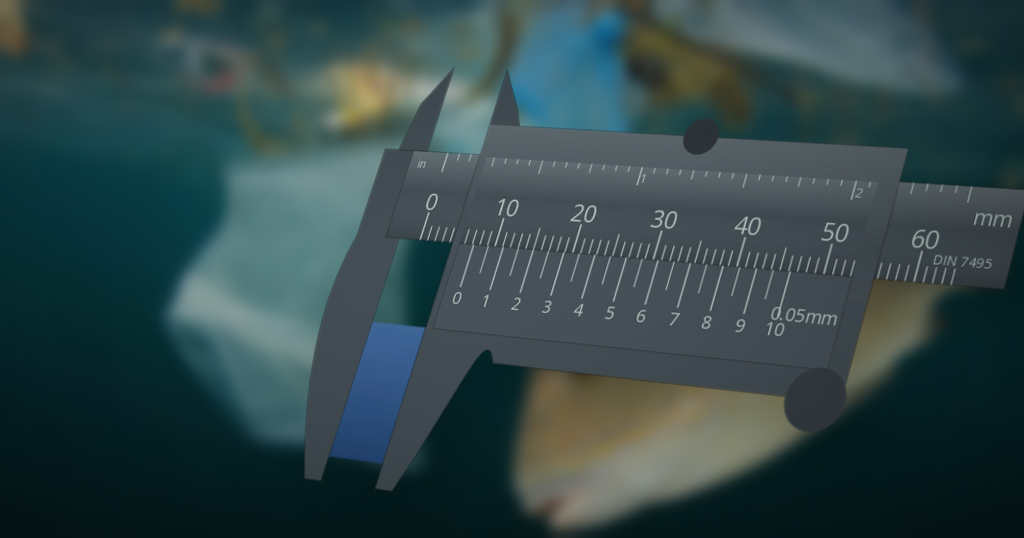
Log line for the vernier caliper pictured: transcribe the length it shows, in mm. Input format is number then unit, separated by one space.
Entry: 7.2 mm
